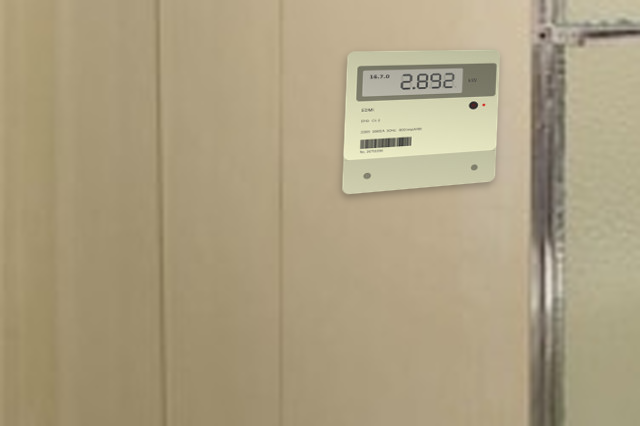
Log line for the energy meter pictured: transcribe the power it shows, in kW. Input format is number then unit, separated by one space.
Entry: 2.892 kW
